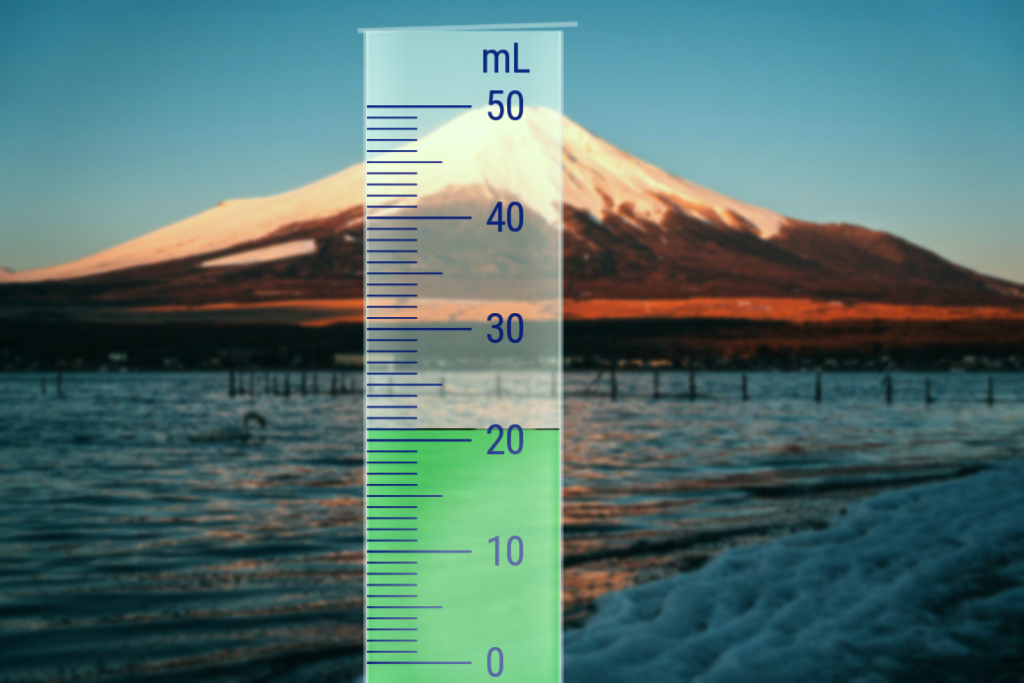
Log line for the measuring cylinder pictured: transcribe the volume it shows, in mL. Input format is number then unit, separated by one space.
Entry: 21 mL
